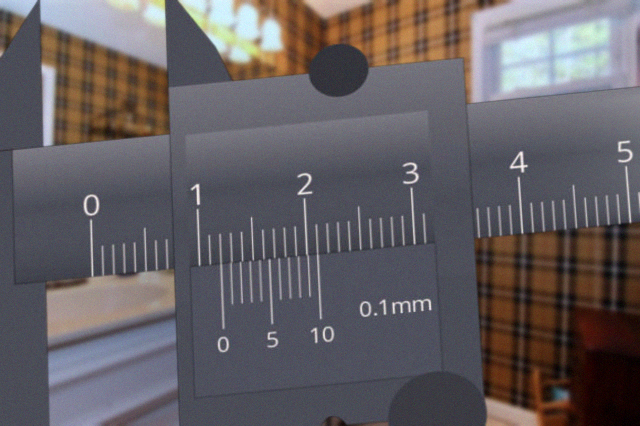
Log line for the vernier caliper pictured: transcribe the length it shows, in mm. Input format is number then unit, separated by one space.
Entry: 12.0 mm
